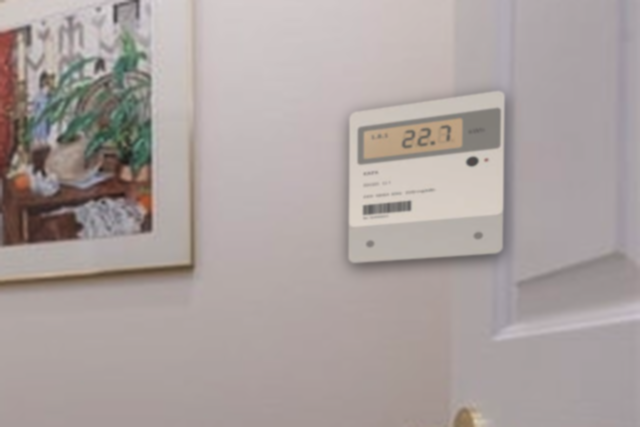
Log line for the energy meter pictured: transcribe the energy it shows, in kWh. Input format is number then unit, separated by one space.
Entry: 22.7 kWh
